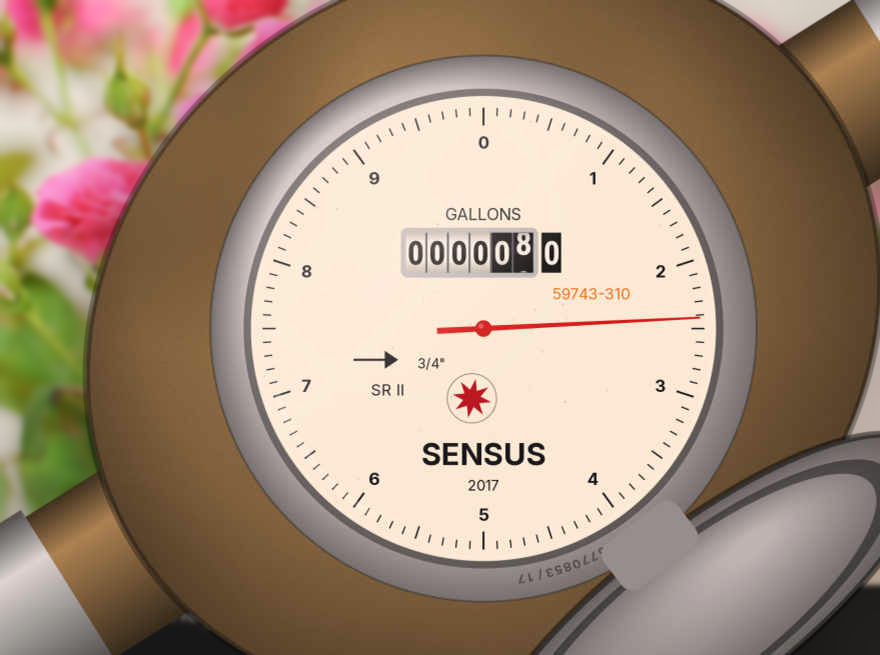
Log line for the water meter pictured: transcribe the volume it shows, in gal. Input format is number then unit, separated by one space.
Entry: 82.4 gal
